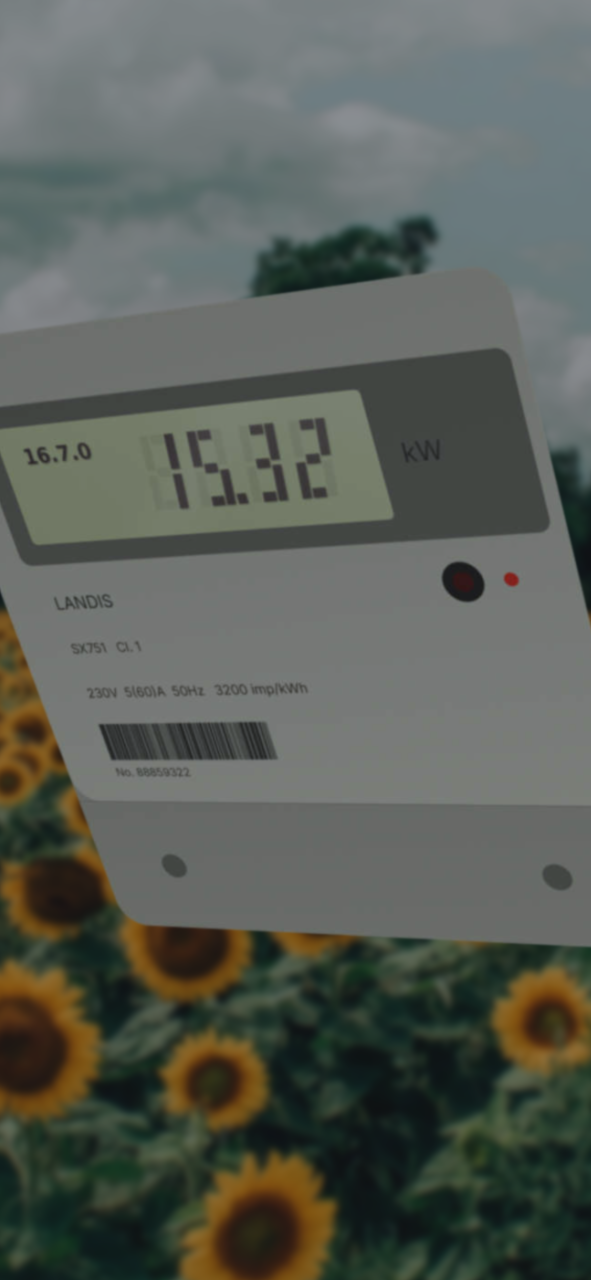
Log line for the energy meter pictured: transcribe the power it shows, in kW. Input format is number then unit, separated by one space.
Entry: 15.32 kW
